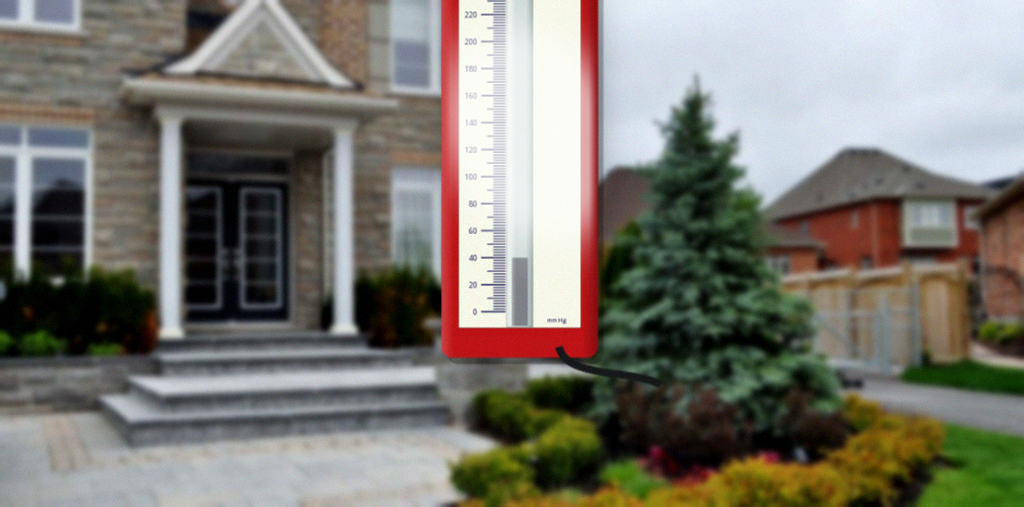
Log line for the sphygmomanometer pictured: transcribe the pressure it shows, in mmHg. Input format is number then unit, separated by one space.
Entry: 40 mmHg
